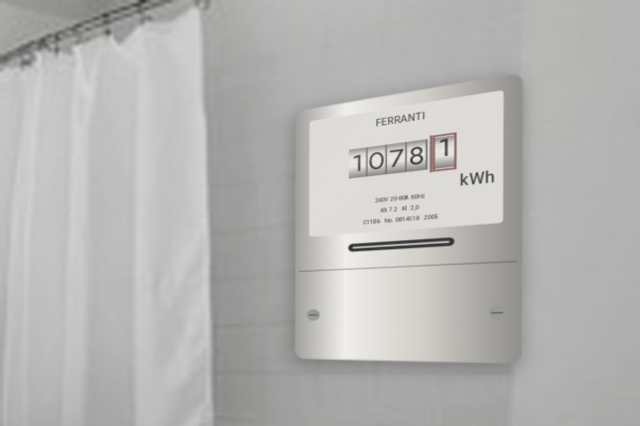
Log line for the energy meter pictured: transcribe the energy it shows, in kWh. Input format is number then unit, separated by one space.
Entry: 1078.1 kWh
